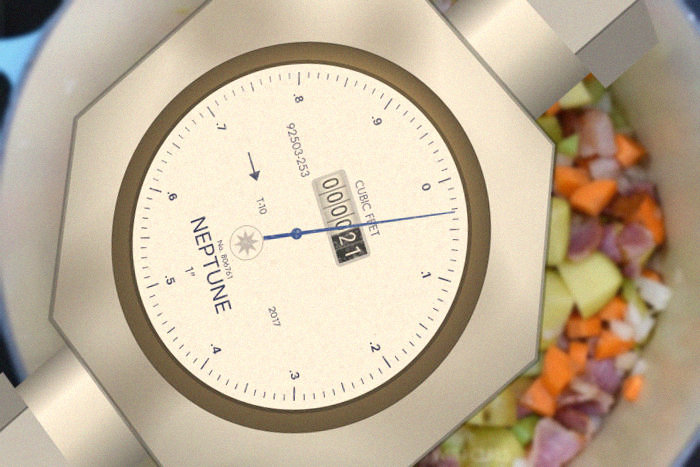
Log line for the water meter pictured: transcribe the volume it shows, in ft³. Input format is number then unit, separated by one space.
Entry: 21.03 ft³
